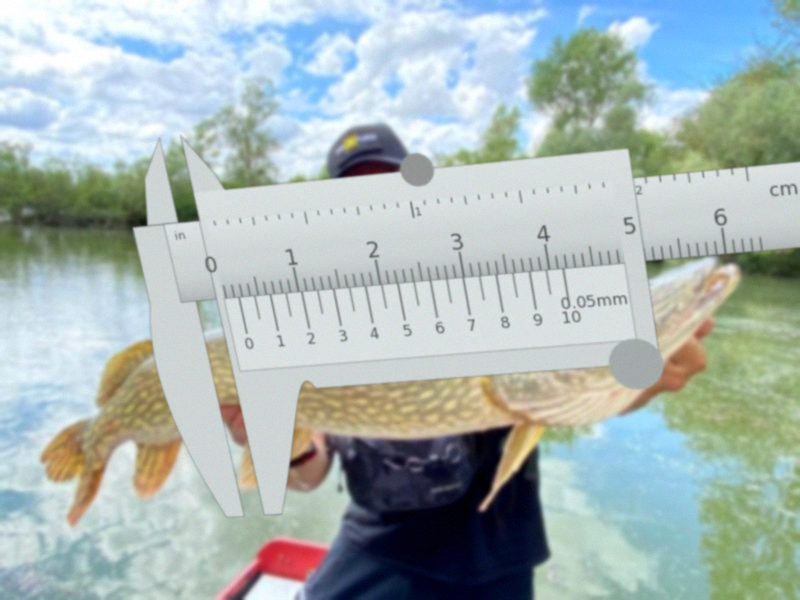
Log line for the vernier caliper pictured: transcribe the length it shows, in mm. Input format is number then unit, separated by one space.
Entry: 2.6 mm
